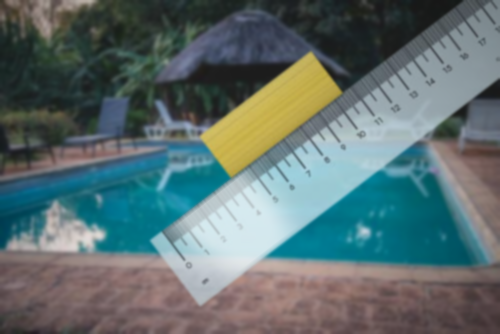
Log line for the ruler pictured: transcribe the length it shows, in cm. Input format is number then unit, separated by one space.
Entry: 6.5 cm
